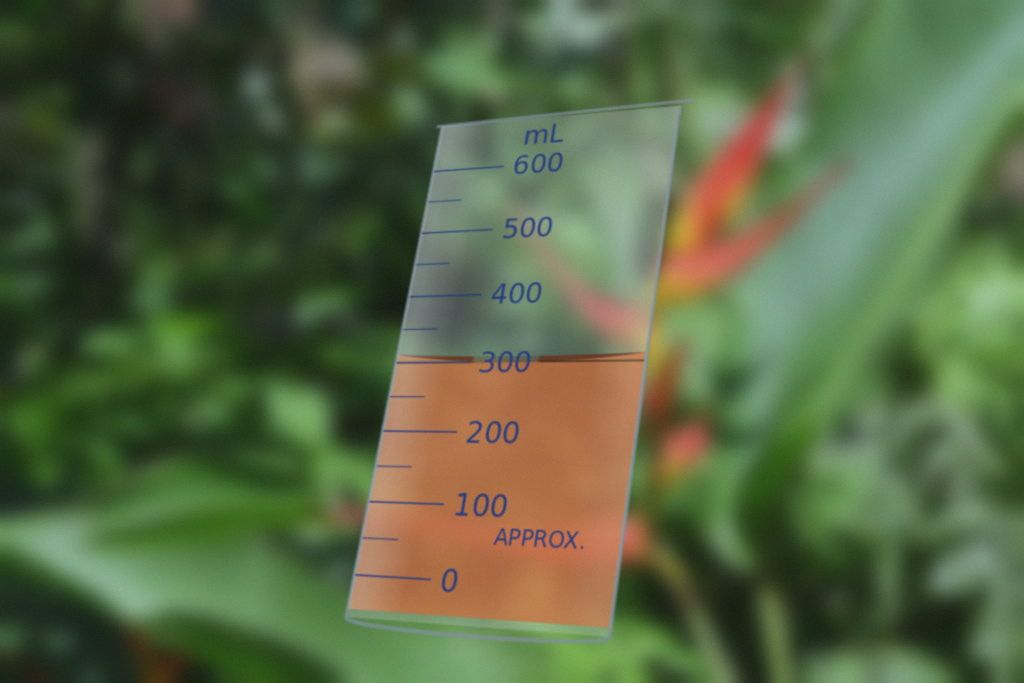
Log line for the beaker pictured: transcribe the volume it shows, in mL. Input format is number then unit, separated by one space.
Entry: 300 mL
